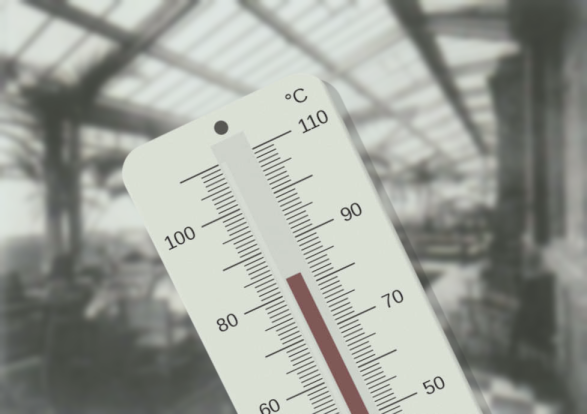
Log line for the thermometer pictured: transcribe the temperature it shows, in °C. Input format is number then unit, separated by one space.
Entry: 83 °C
